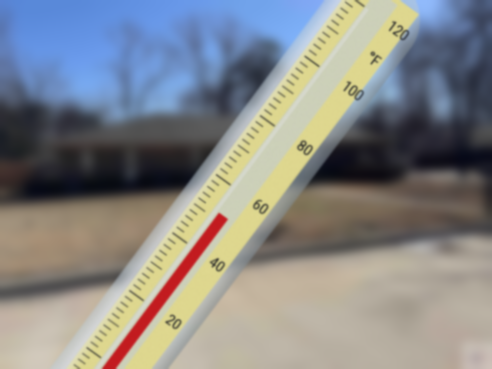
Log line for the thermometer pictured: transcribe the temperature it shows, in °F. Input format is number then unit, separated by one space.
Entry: 52 °F
